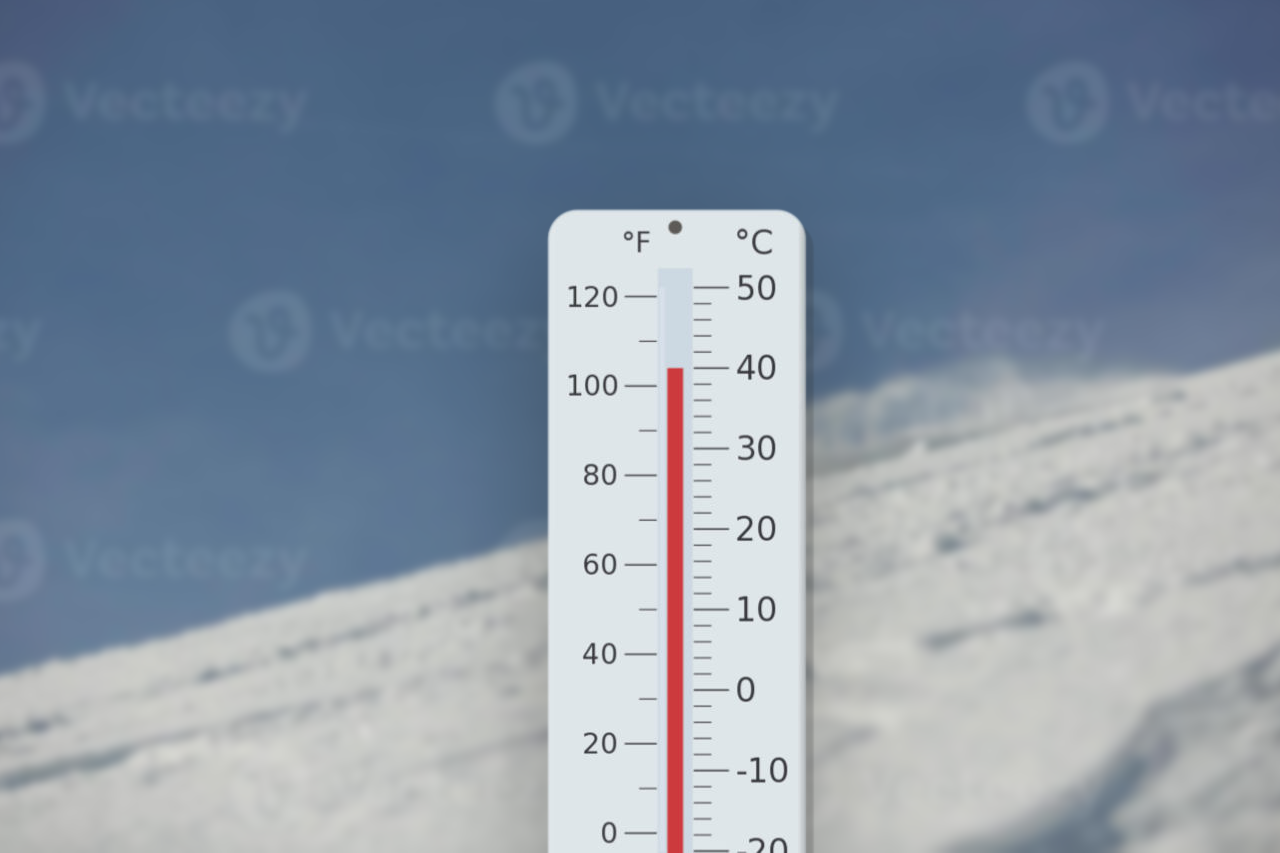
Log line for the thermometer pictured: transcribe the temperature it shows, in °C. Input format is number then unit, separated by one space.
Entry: 40 °C
